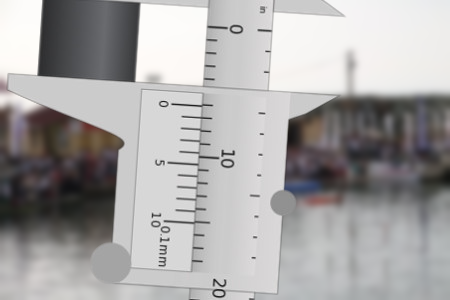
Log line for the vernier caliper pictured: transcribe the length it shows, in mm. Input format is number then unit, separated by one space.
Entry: 6.1 mm
